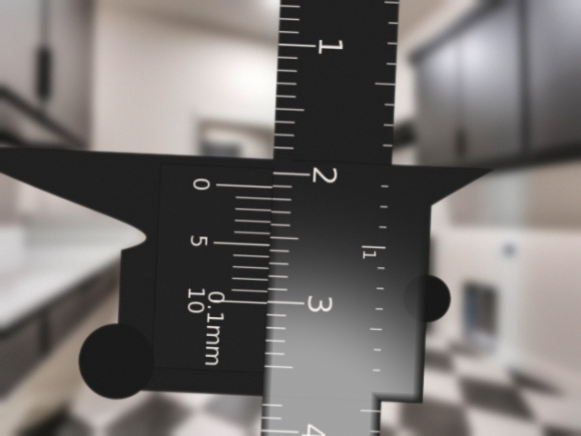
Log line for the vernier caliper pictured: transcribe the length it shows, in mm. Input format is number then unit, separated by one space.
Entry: 21.1 mm
